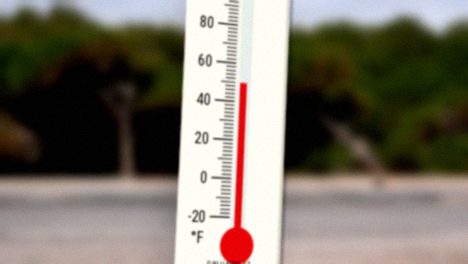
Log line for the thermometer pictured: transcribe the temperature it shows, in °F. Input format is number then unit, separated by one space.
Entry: 50 °F
